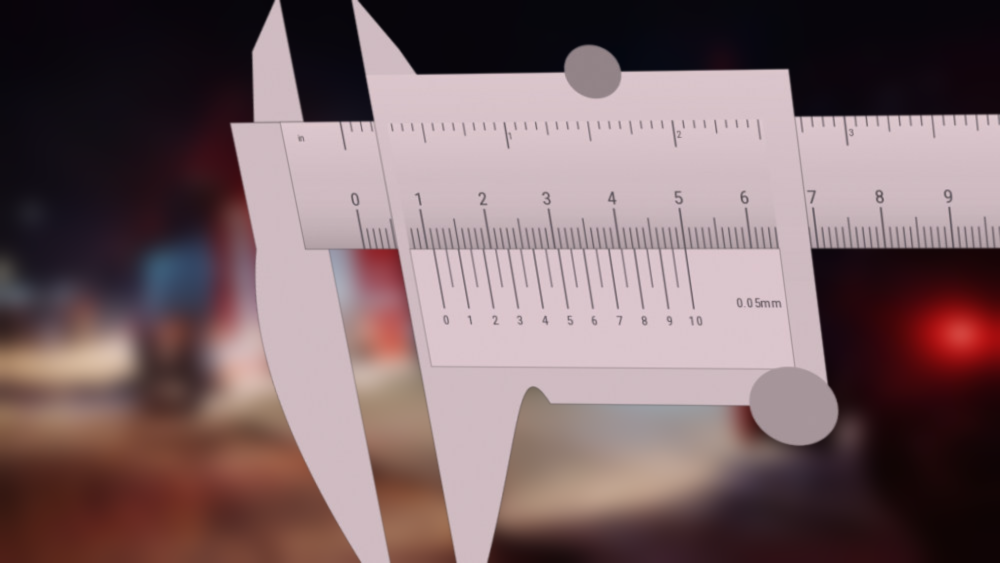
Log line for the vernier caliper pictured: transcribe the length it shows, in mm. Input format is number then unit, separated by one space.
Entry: 11.0 mm
